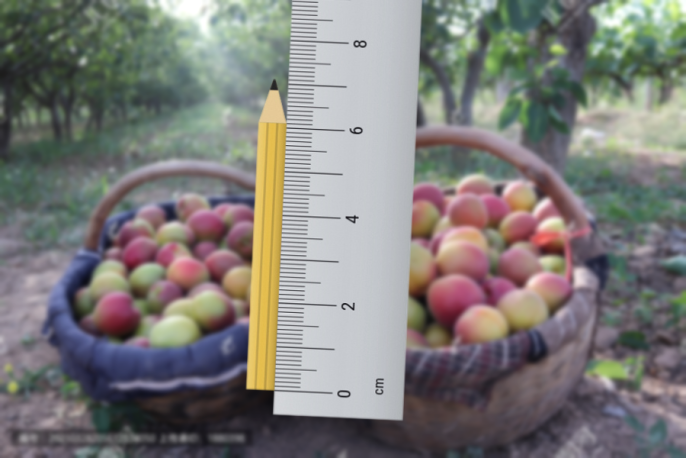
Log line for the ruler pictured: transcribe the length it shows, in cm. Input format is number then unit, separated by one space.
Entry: 7.1 cm
